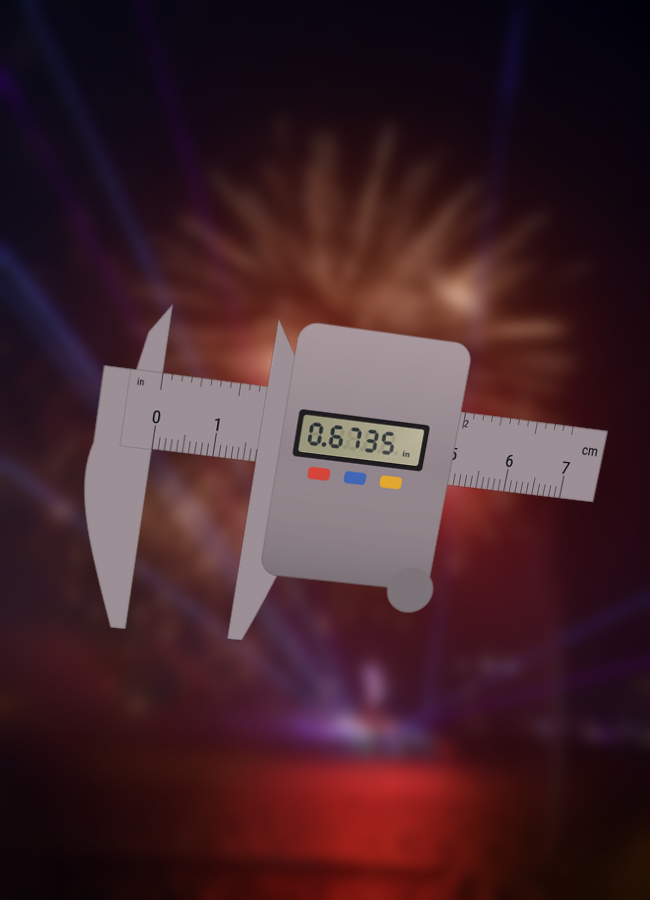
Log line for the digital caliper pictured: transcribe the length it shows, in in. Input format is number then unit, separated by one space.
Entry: 0.6735 in
